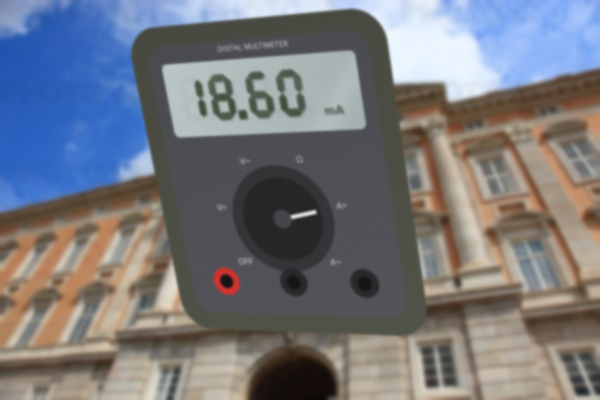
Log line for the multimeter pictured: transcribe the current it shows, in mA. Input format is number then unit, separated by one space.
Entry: 18.60 mA
